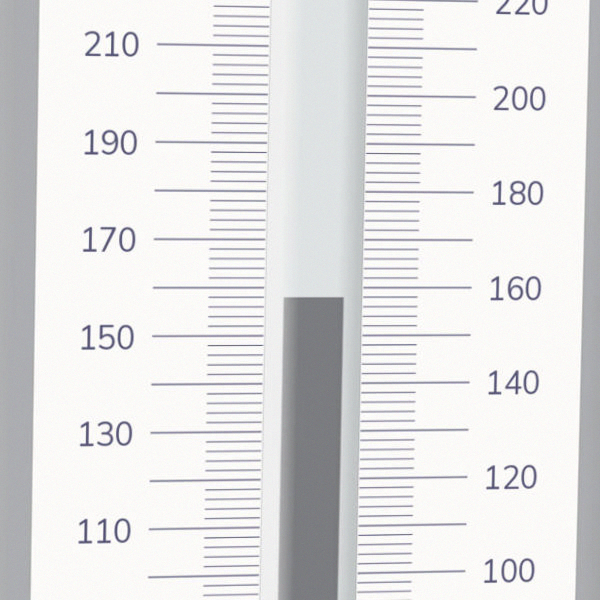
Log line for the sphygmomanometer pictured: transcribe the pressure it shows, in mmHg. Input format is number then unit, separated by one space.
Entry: 158 mmHg
